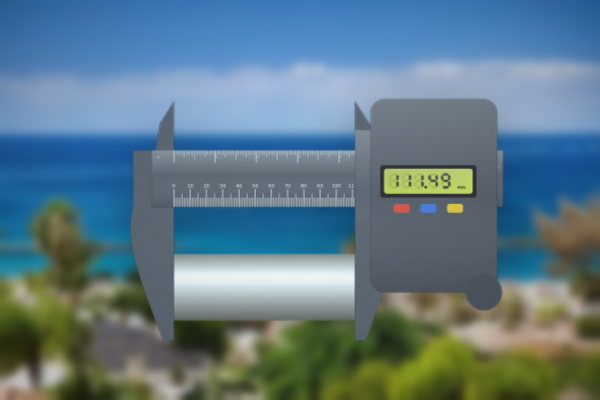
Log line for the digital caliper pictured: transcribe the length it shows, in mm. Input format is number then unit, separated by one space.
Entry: 111.49 mm
